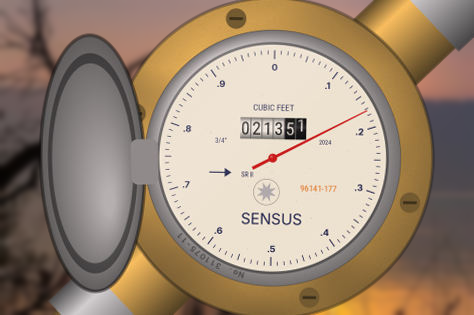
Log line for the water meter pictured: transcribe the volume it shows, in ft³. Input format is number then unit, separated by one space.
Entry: 21351.17 ft³
